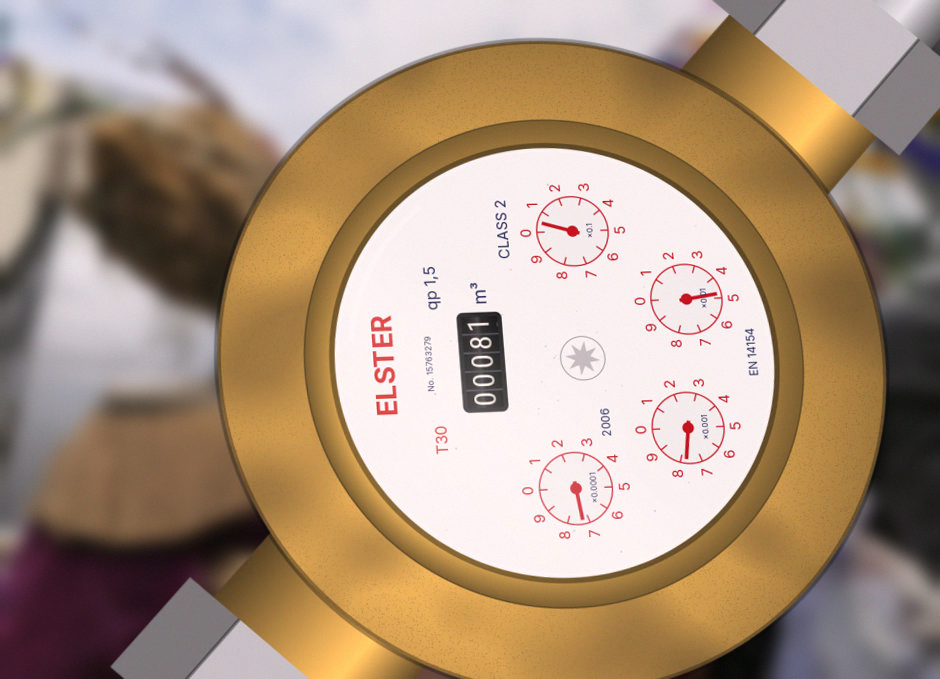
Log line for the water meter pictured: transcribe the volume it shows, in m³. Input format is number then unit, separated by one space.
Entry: 81.0477 m³
